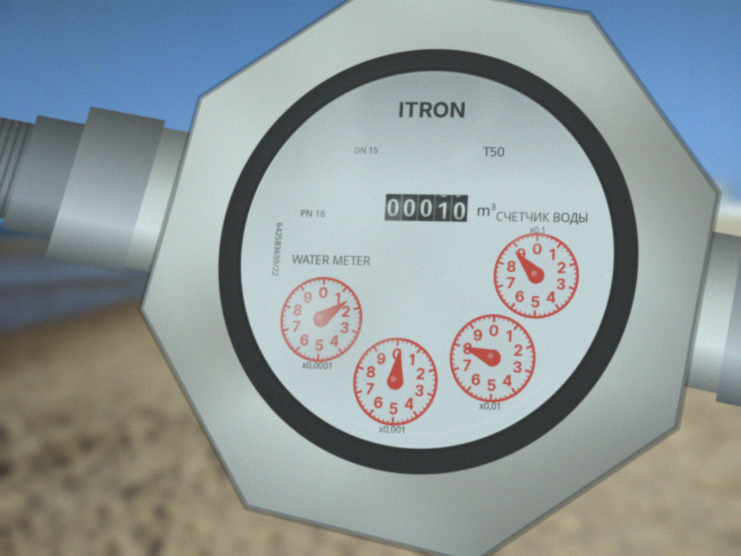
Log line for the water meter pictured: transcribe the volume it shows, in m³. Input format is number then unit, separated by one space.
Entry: 9.8801 m³
